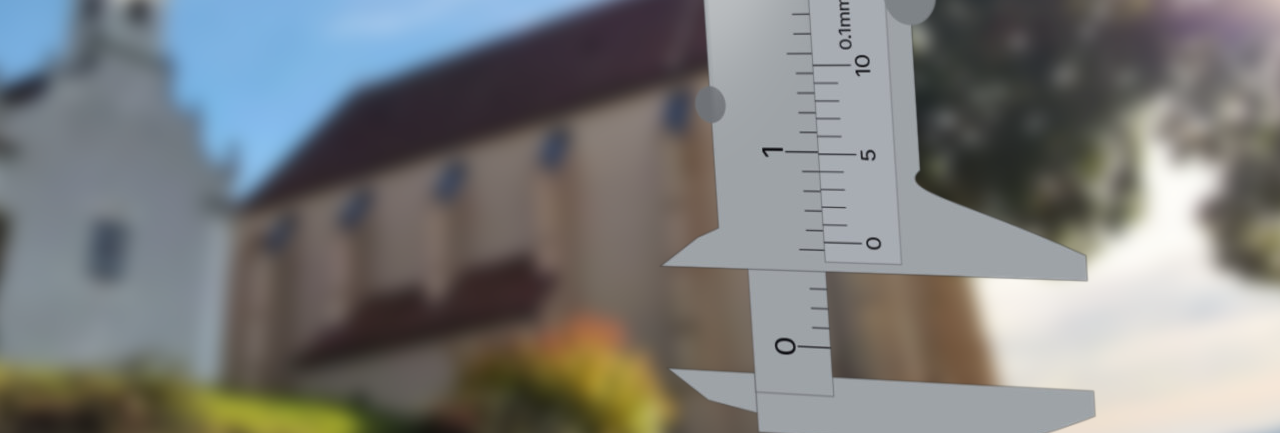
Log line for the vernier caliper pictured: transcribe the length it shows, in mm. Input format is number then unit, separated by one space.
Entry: 5.4 mm
